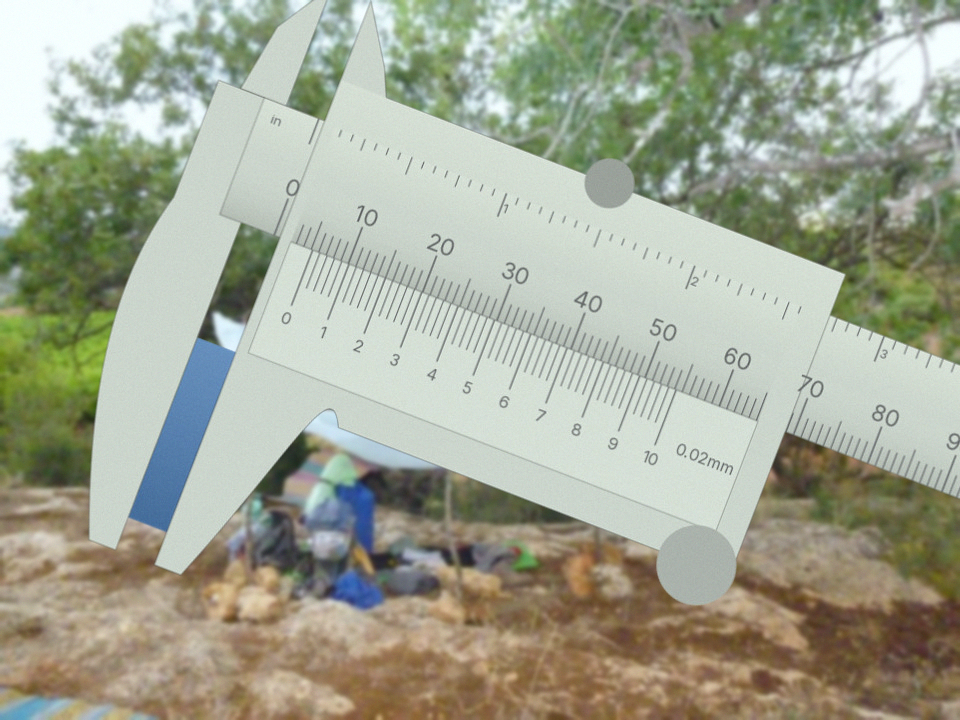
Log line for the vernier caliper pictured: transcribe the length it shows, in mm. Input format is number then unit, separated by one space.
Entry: 5.2 mm
